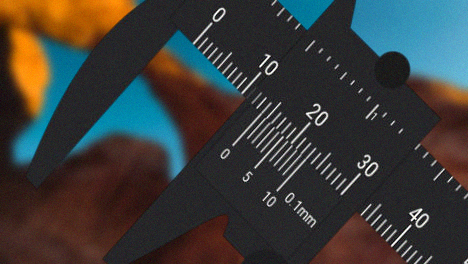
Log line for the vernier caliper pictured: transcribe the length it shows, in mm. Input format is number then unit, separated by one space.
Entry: 14.0 mm
